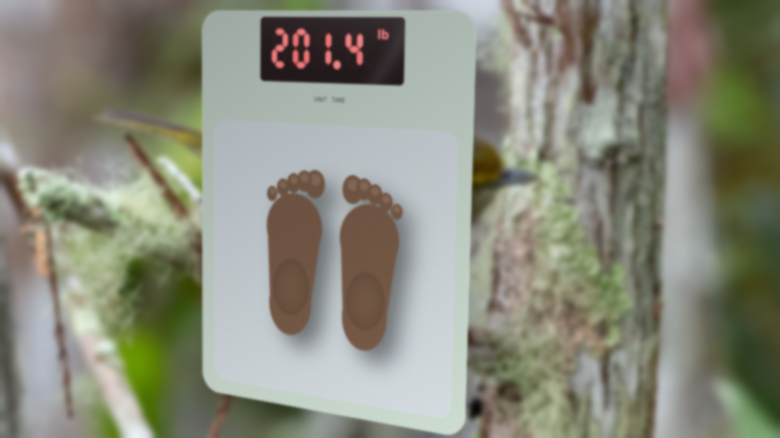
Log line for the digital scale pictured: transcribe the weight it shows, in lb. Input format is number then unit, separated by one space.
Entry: 201.4 lb
